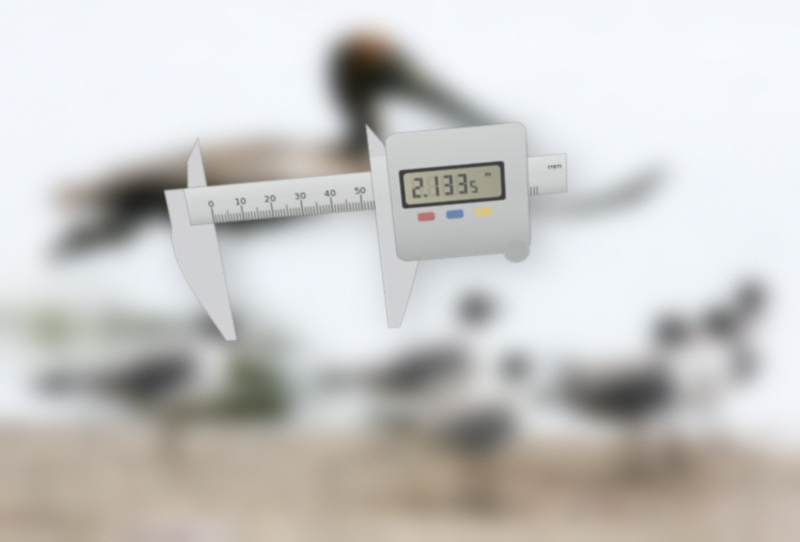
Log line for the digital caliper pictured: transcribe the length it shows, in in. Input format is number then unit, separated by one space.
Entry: 2.1335 in
